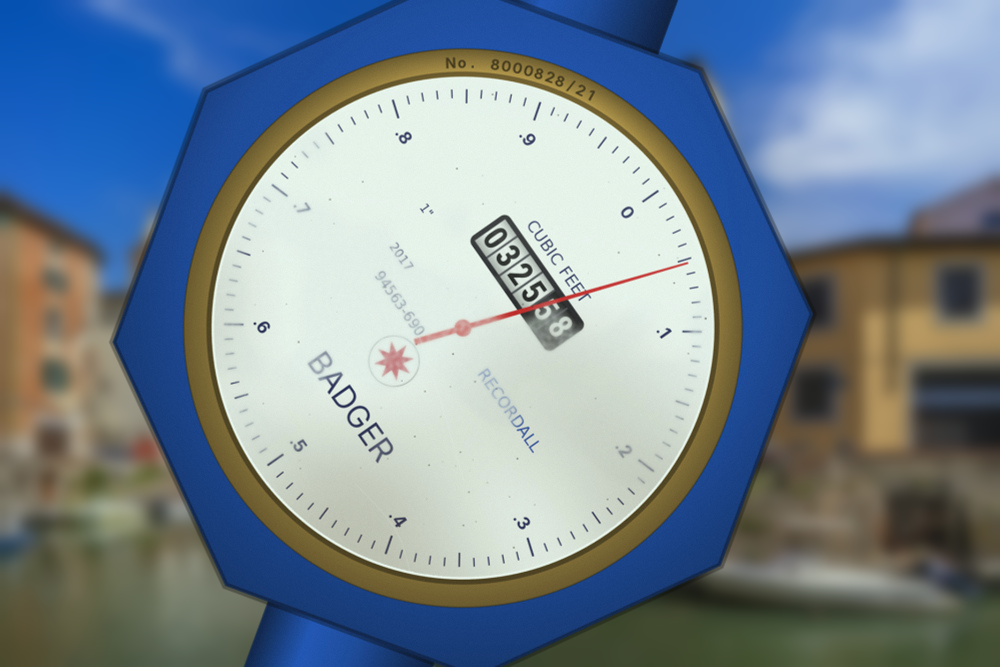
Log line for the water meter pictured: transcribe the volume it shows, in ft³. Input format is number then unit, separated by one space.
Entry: 32558.05 ft³
